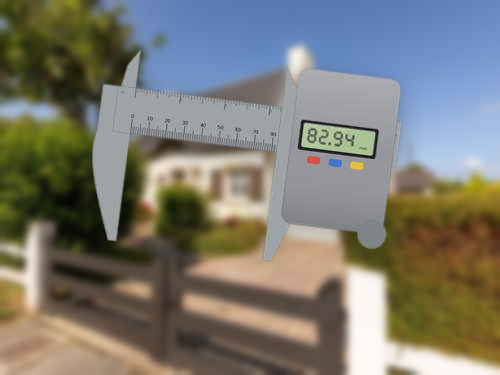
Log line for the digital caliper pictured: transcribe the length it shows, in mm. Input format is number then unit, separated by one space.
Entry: 82.94 mm
